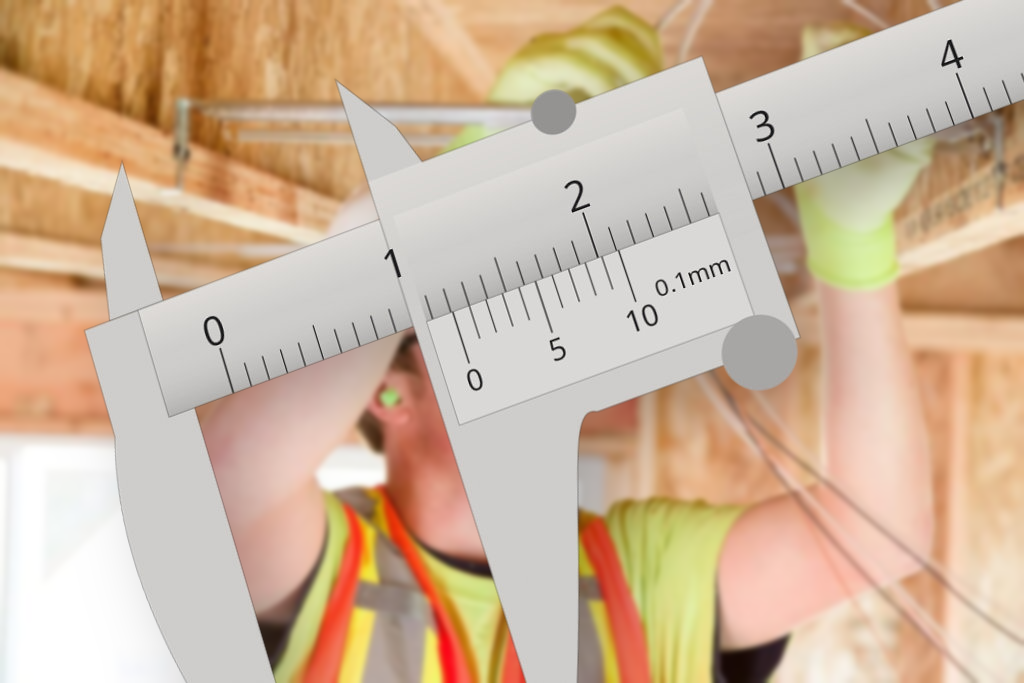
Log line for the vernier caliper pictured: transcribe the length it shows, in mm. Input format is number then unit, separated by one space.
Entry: 12.1 mm
